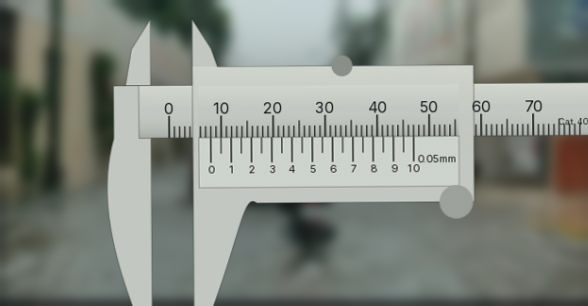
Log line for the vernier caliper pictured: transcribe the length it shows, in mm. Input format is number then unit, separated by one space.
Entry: 8.0 mm
